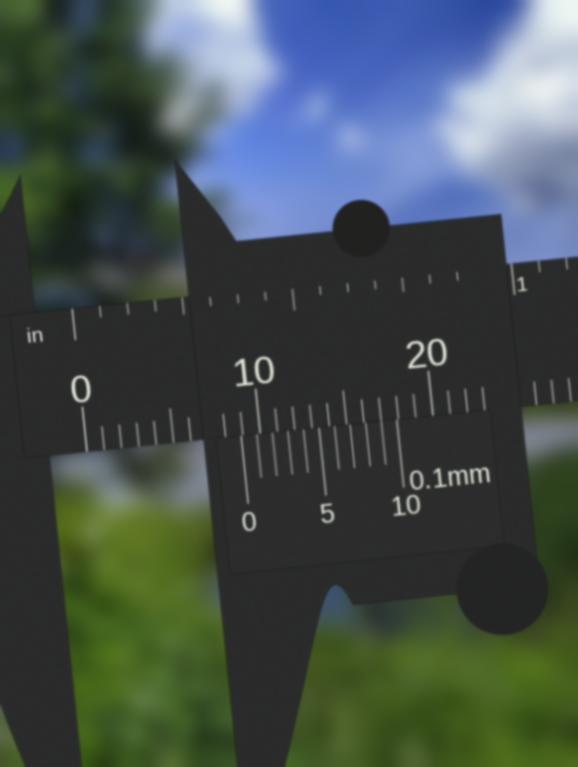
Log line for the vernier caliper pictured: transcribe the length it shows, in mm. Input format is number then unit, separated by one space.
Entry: 8.9 mm
